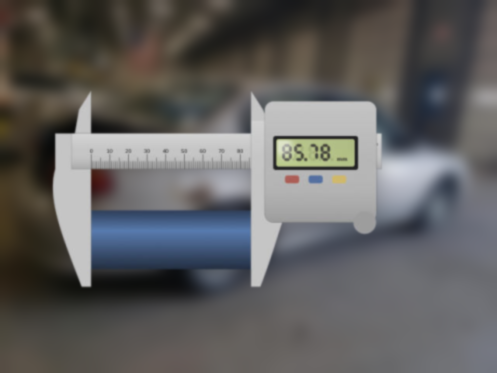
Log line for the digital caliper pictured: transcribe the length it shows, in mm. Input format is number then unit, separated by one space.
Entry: 85.78 mm
